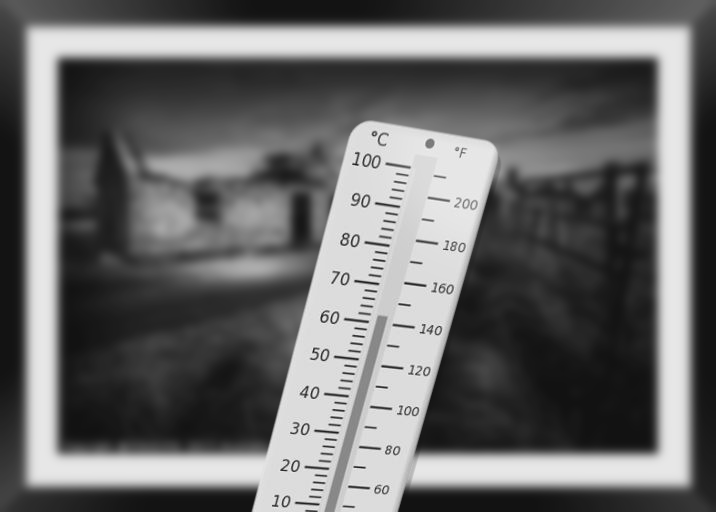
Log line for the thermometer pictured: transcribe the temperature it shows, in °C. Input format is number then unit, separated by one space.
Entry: 62 °C
